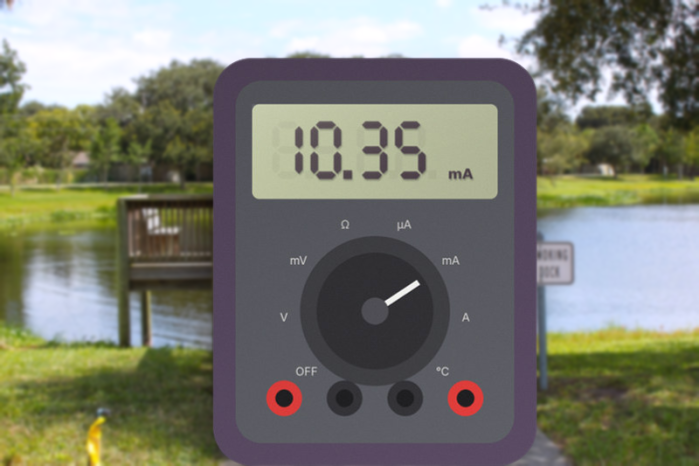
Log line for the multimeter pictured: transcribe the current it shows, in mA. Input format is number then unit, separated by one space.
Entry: 10.35 mA
